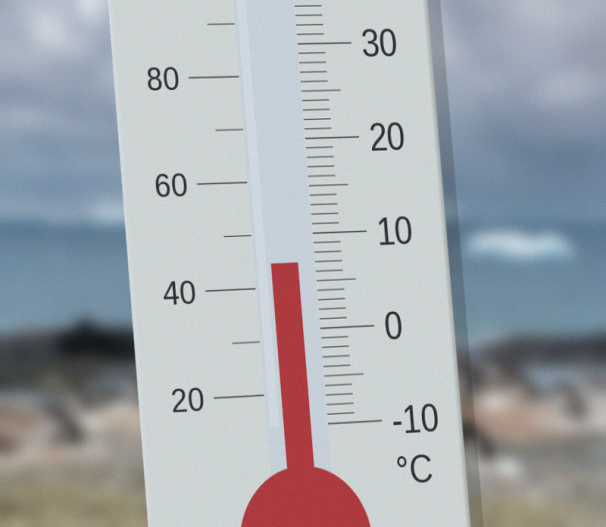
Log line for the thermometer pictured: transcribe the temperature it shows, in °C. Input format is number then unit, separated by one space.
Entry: 7 °C
